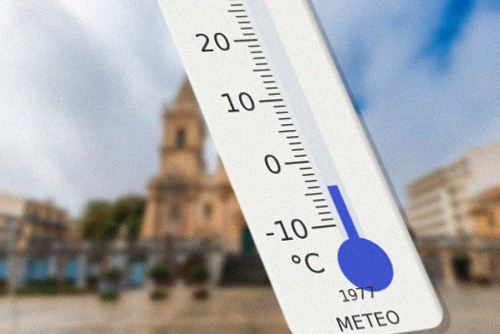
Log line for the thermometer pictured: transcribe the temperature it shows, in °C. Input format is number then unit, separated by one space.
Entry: -4 °C
